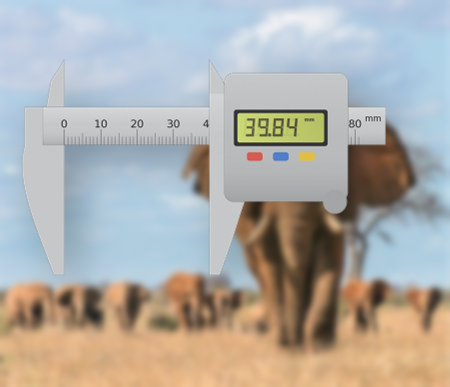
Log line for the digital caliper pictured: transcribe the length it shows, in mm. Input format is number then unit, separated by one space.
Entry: 39.84 mm
